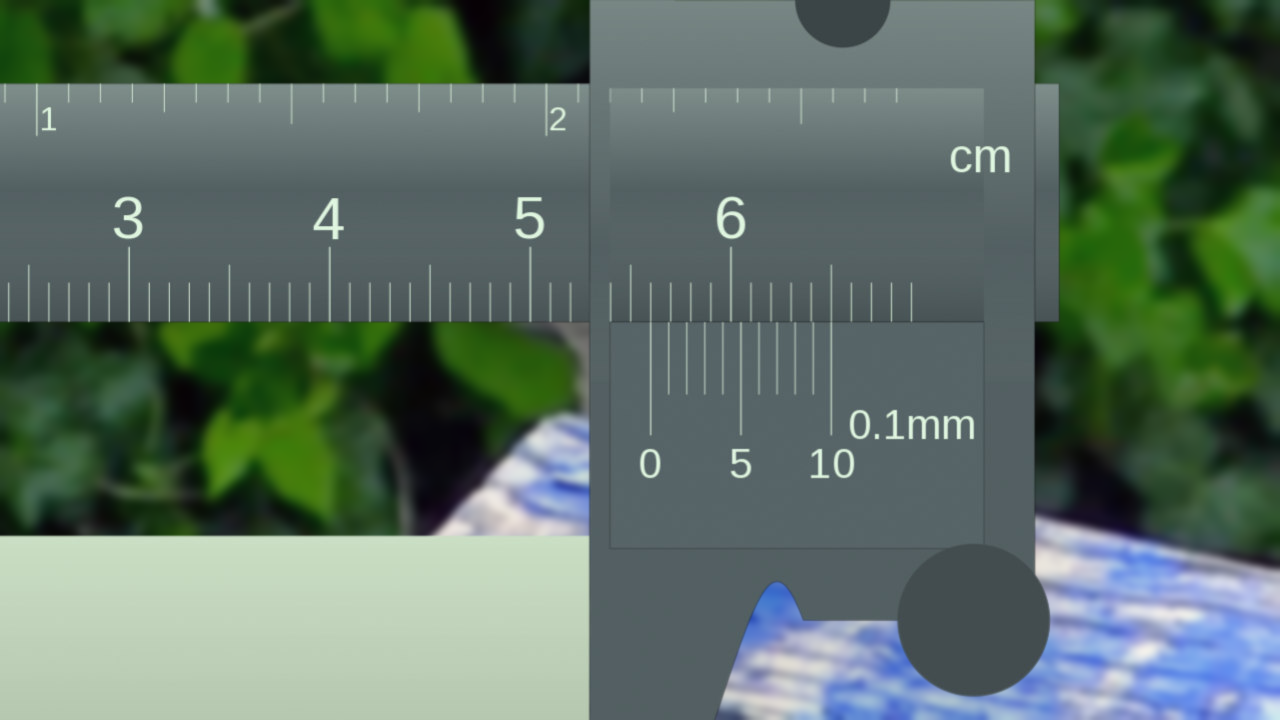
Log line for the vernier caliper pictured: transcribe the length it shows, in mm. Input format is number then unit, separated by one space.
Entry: 56.0 mm
